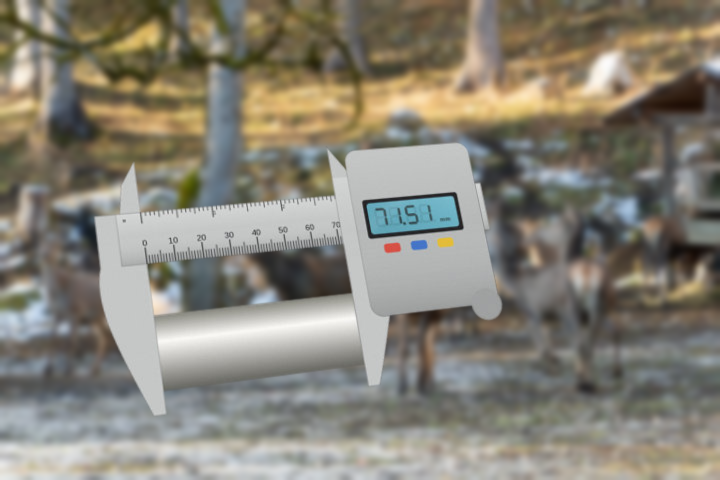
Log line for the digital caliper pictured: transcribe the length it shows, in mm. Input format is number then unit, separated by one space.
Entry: 71.51 mm
